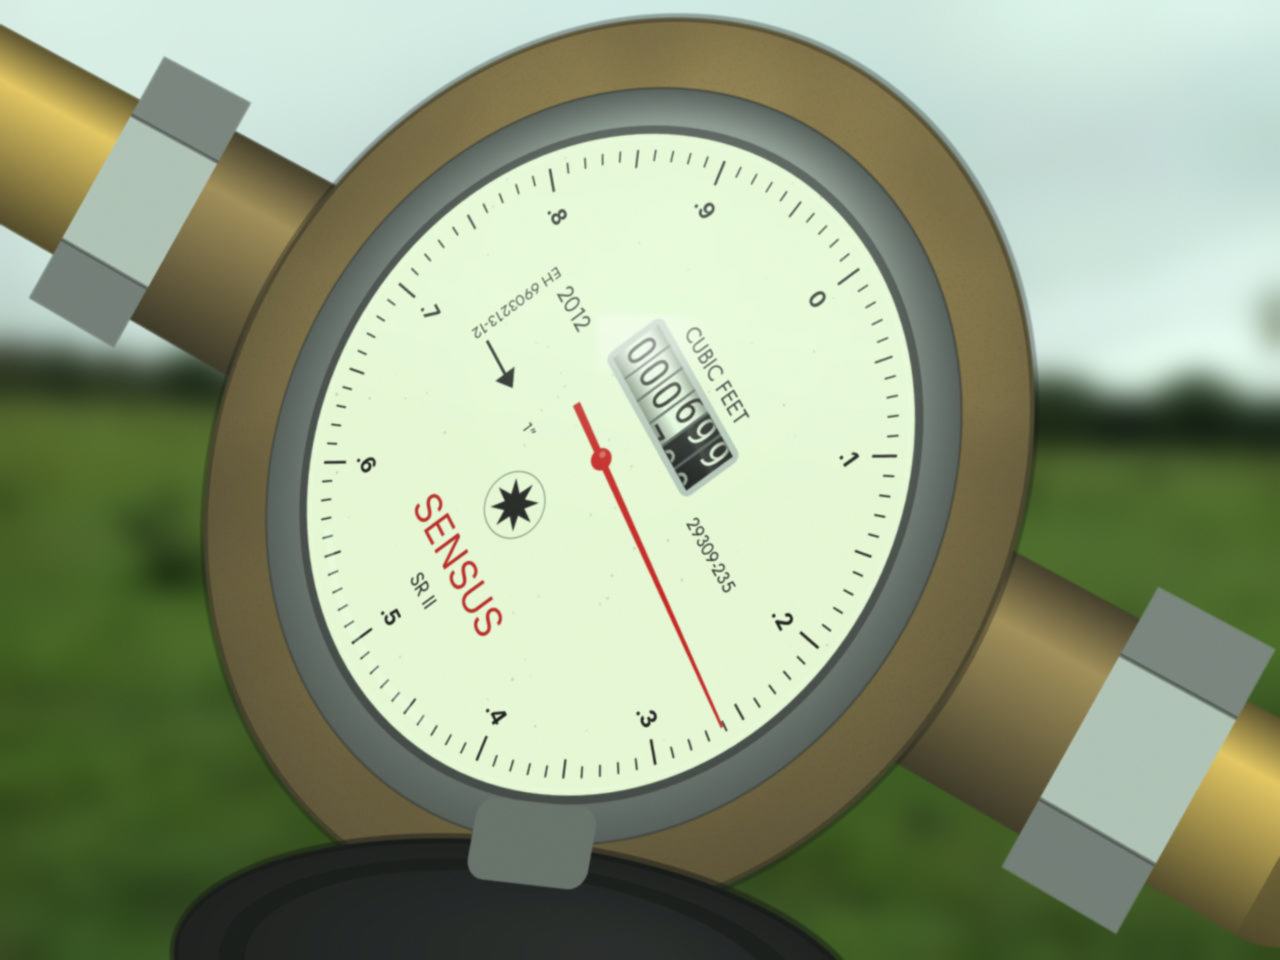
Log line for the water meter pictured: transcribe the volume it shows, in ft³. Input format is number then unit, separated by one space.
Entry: 699.26 ft³
